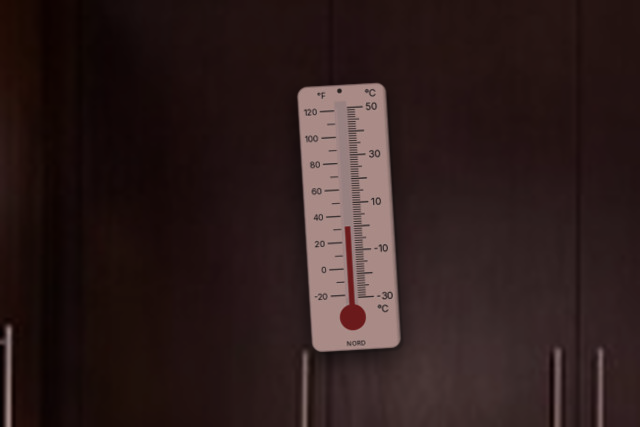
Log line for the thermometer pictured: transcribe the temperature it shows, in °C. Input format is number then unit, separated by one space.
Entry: 0 °C
